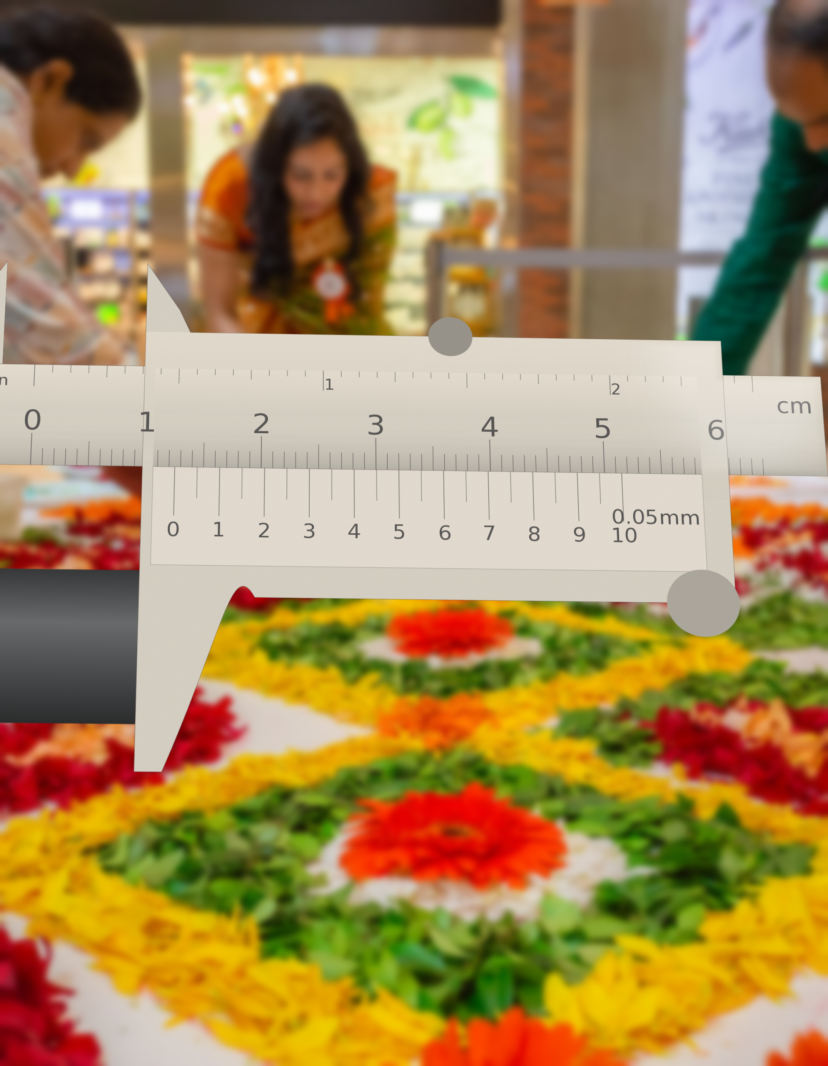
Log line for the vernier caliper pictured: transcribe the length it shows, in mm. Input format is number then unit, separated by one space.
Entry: 12.5 mm
